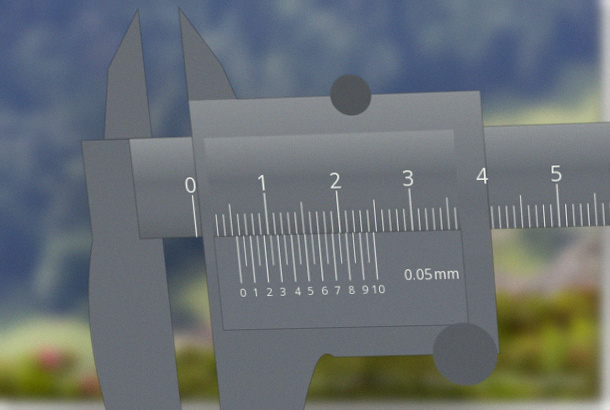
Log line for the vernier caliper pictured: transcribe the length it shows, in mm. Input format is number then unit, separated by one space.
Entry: 5.6 mm
